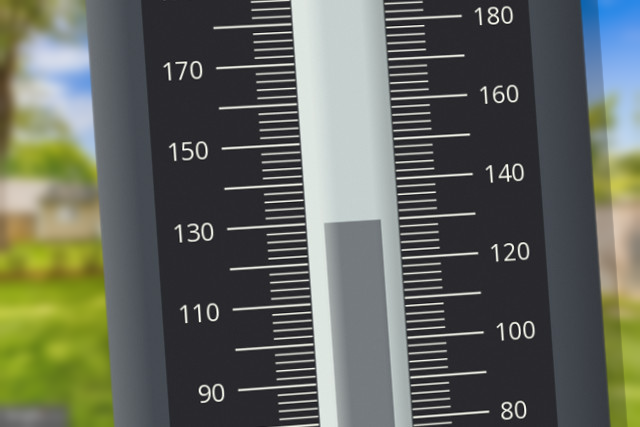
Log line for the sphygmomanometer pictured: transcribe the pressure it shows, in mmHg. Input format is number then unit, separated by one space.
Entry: 130 mmHg
